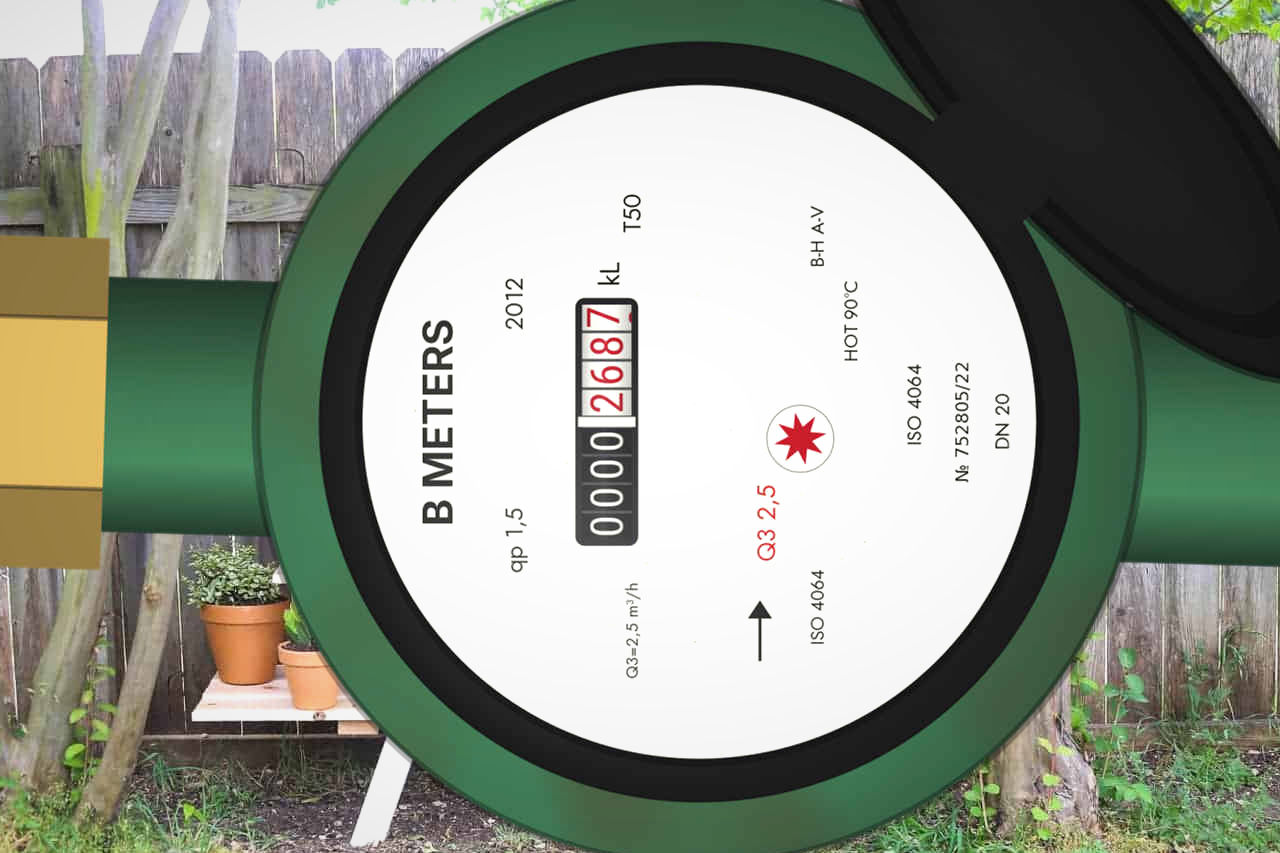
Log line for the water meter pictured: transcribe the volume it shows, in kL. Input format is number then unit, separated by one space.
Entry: 0.2687 kL
